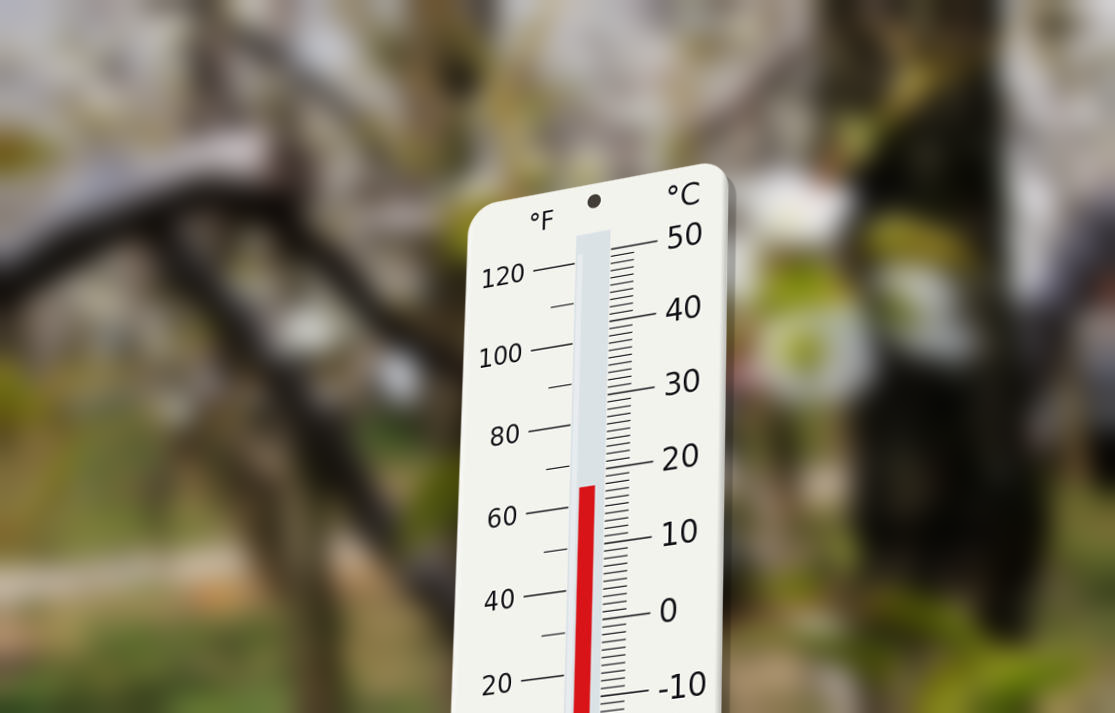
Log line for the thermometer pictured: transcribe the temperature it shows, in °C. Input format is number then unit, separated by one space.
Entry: 18 °C
